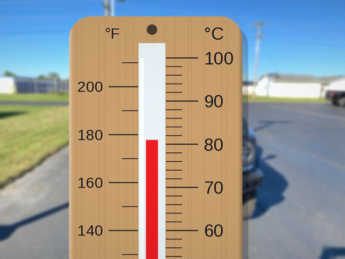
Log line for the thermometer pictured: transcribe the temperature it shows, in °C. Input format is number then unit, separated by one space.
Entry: 81 °C
